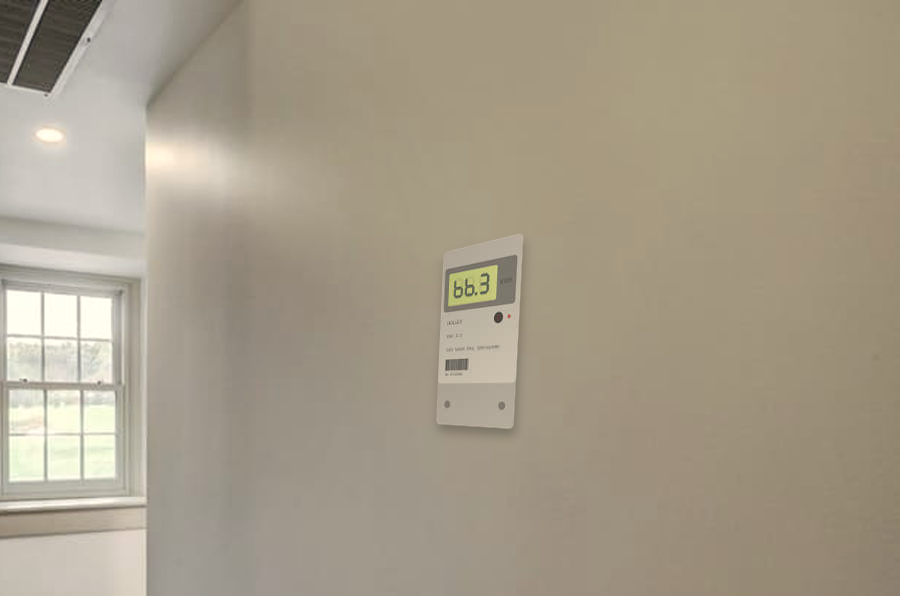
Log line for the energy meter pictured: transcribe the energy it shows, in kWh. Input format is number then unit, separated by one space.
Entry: 66.3 kWh
